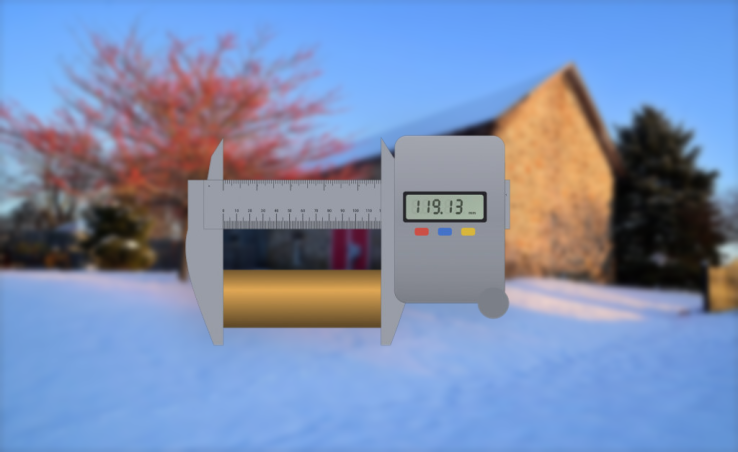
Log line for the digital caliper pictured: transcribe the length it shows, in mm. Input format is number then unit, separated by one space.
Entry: 119.13 mm
